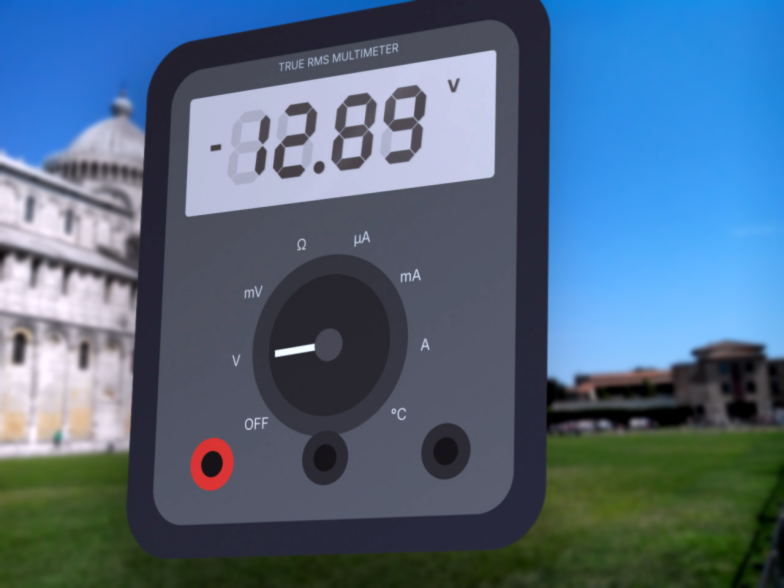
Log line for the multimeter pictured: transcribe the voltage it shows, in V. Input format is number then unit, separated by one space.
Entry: -12.89 V
